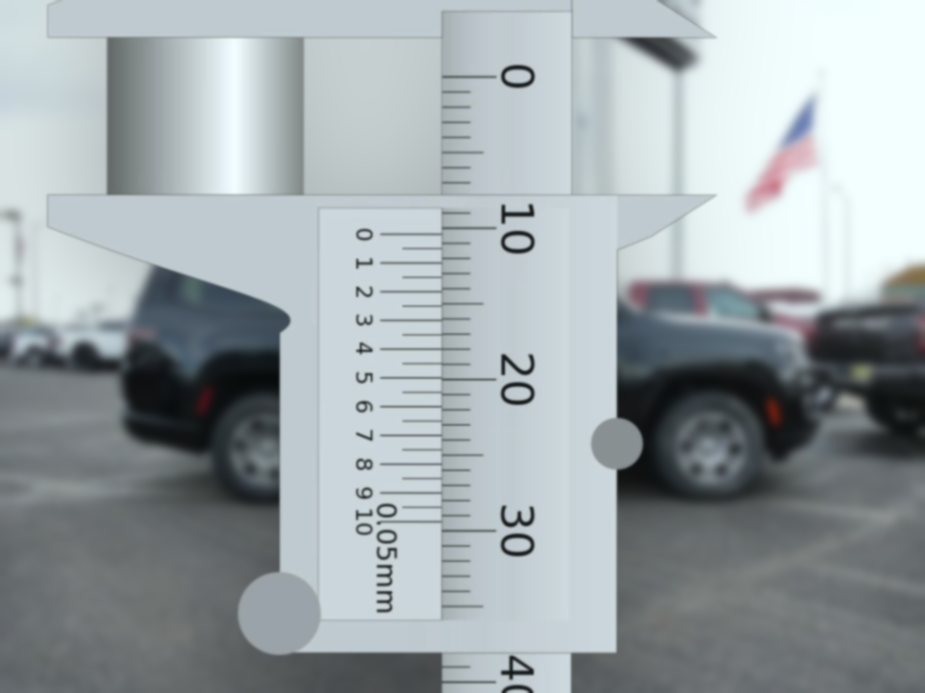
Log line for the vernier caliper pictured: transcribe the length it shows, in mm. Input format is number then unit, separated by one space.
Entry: 10.4 mm
